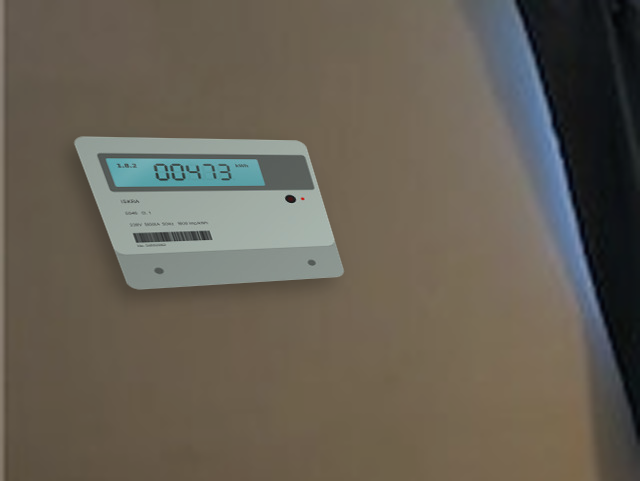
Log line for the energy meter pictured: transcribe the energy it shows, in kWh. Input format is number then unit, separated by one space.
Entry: 473 kWh
